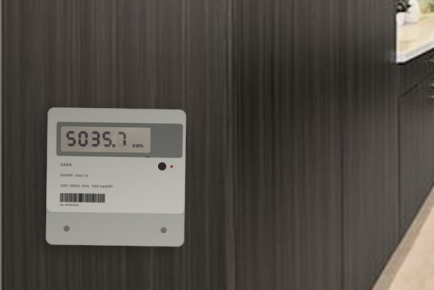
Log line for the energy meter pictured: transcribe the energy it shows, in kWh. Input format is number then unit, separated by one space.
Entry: 5035.7 kWh
